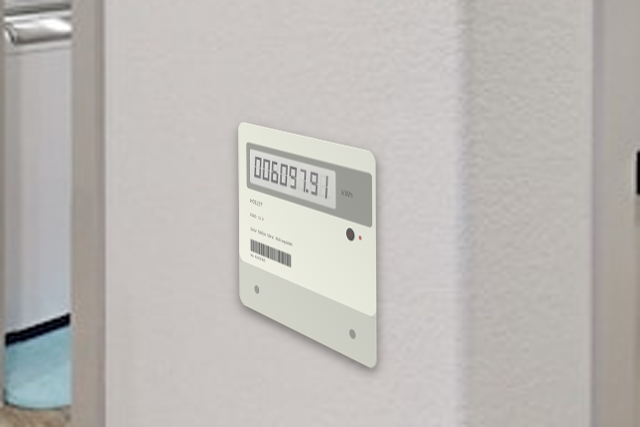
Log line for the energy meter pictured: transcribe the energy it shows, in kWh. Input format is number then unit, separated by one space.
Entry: 6097.91 kWh
